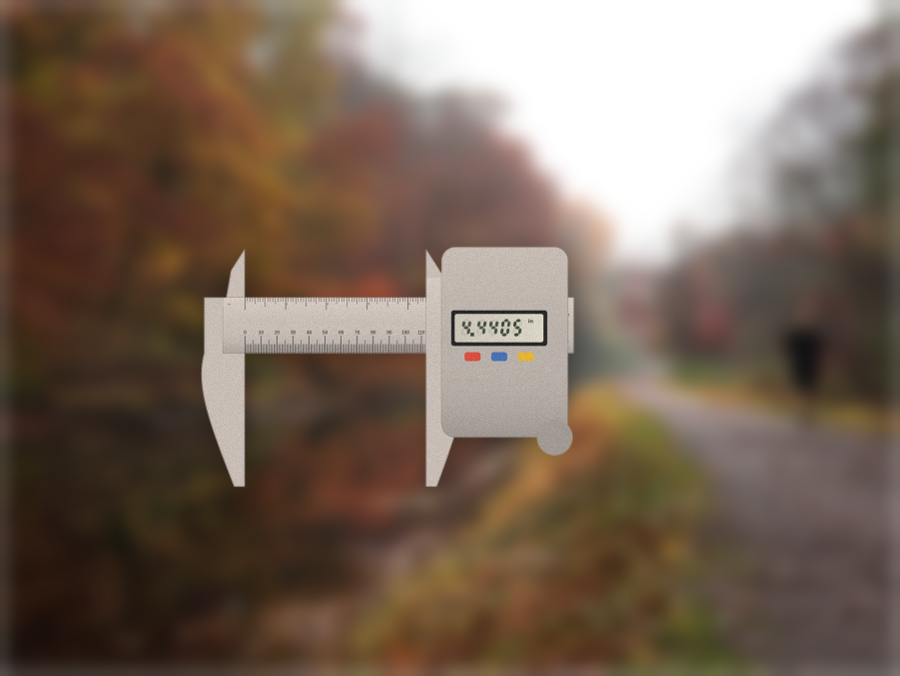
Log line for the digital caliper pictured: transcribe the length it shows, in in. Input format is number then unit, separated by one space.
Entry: 4.4405 in
